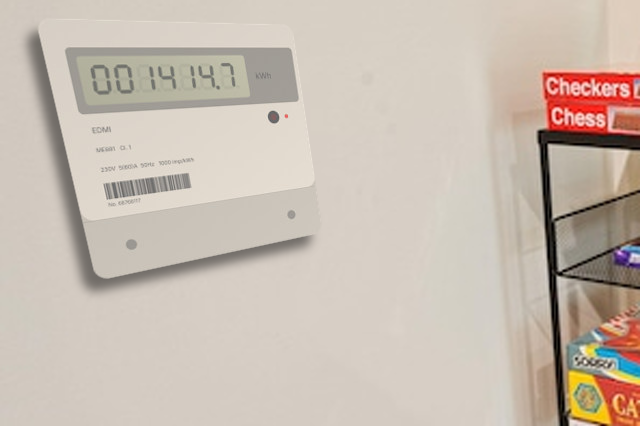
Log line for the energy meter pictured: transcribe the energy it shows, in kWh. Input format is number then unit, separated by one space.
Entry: 1414.7 kWh
